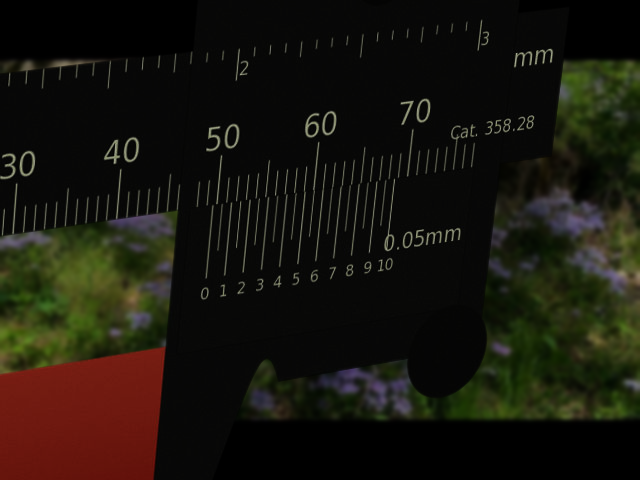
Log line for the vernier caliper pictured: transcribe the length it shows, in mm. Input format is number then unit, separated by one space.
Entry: 49.6 mm
